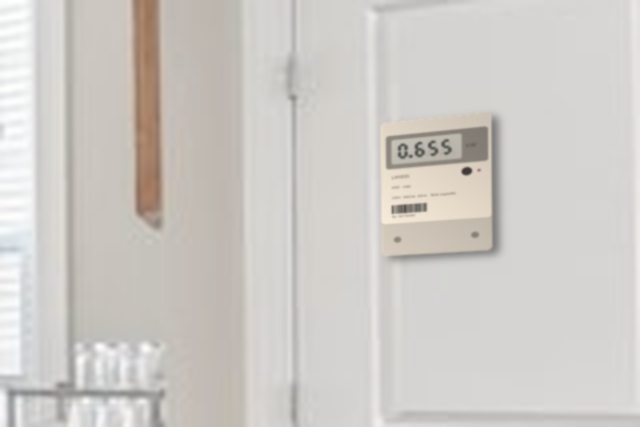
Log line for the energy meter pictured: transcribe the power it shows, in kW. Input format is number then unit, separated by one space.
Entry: 0.655 kW
